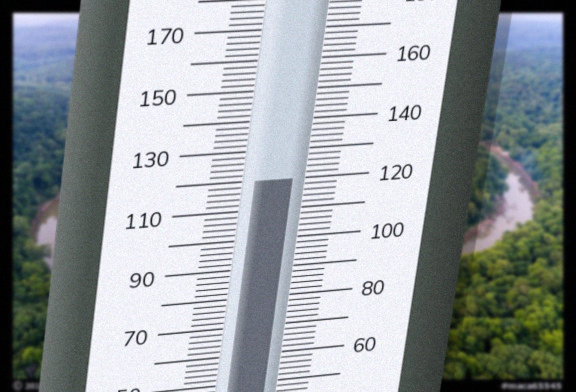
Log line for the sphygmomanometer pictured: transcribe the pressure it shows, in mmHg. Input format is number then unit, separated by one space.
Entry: 120 mmHg
